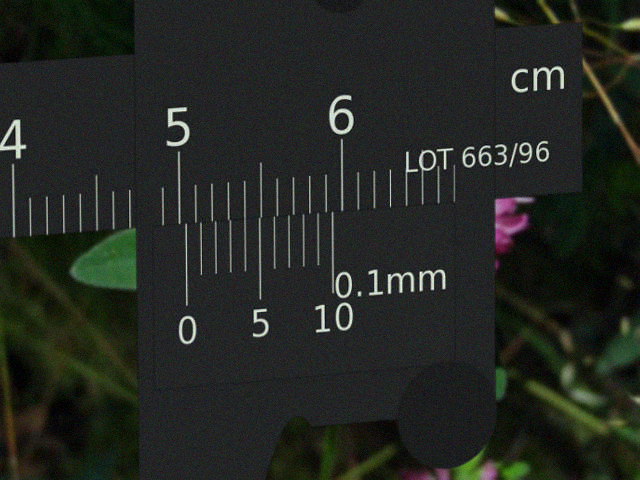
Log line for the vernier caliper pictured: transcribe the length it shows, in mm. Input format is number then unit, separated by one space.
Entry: 50.4 mm
